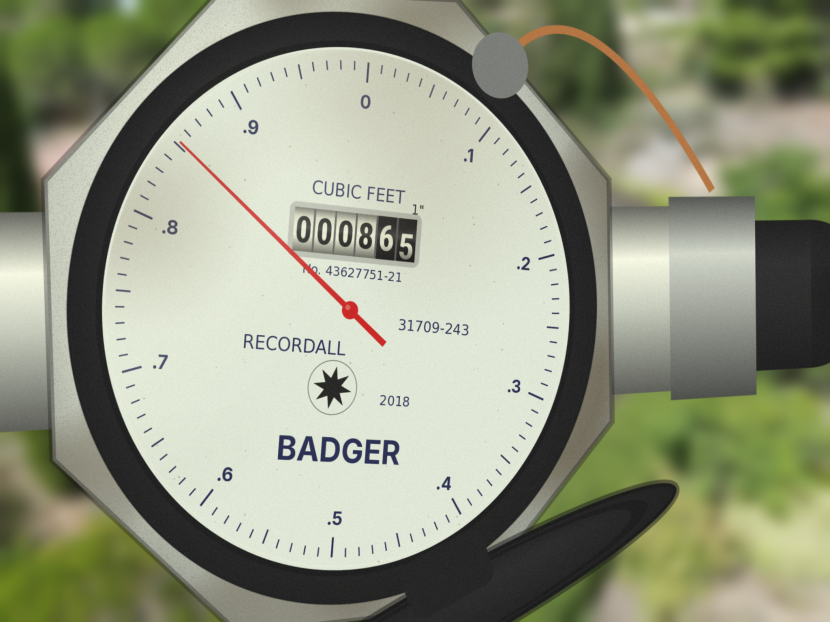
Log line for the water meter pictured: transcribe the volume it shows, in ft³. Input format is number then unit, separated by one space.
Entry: 864.85 ft³
